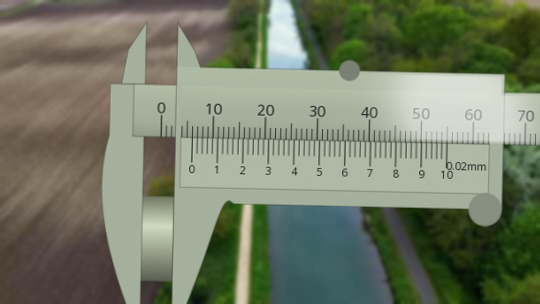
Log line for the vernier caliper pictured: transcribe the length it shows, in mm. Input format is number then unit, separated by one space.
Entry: 6.0 mm
